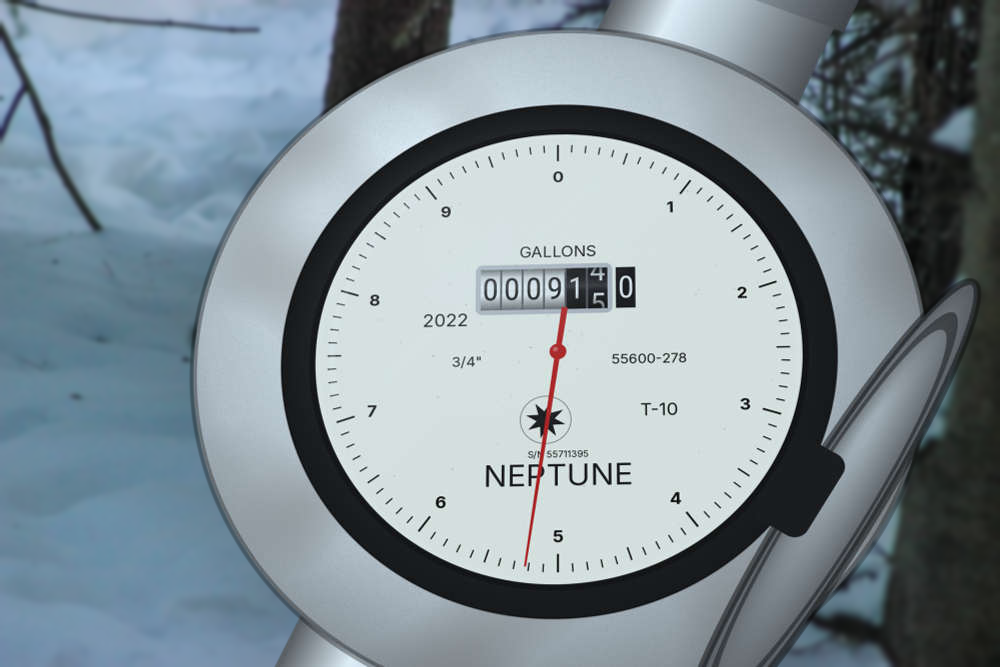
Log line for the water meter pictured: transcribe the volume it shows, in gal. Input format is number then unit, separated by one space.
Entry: 9145.2 gal
